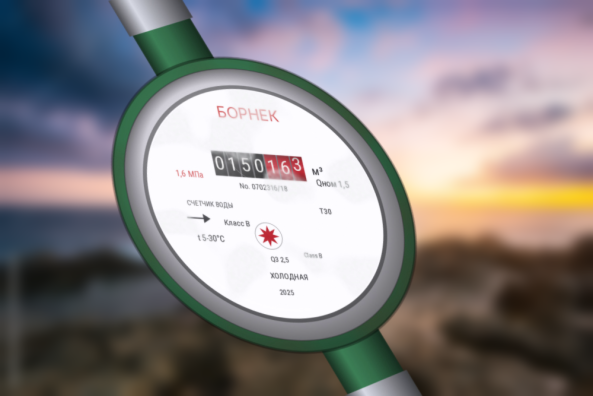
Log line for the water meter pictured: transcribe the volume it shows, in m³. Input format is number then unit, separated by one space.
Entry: 150.163 m³
